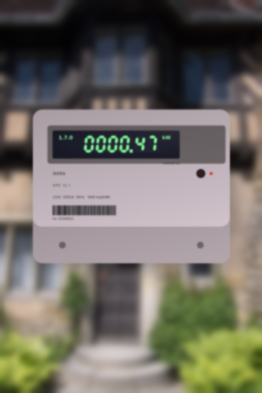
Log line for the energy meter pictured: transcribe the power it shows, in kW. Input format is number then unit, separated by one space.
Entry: 0.47 kW
